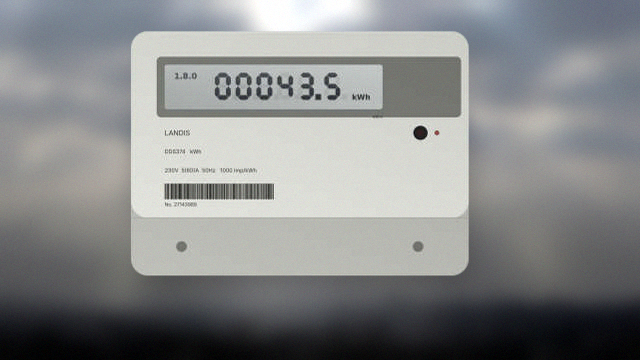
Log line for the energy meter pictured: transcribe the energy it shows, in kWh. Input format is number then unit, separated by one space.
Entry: 43.5 kWh
